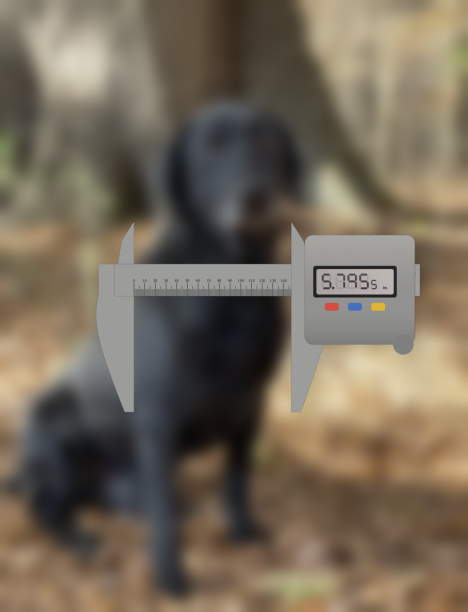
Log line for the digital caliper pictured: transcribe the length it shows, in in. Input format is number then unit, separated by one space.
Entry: 5.7955 in
